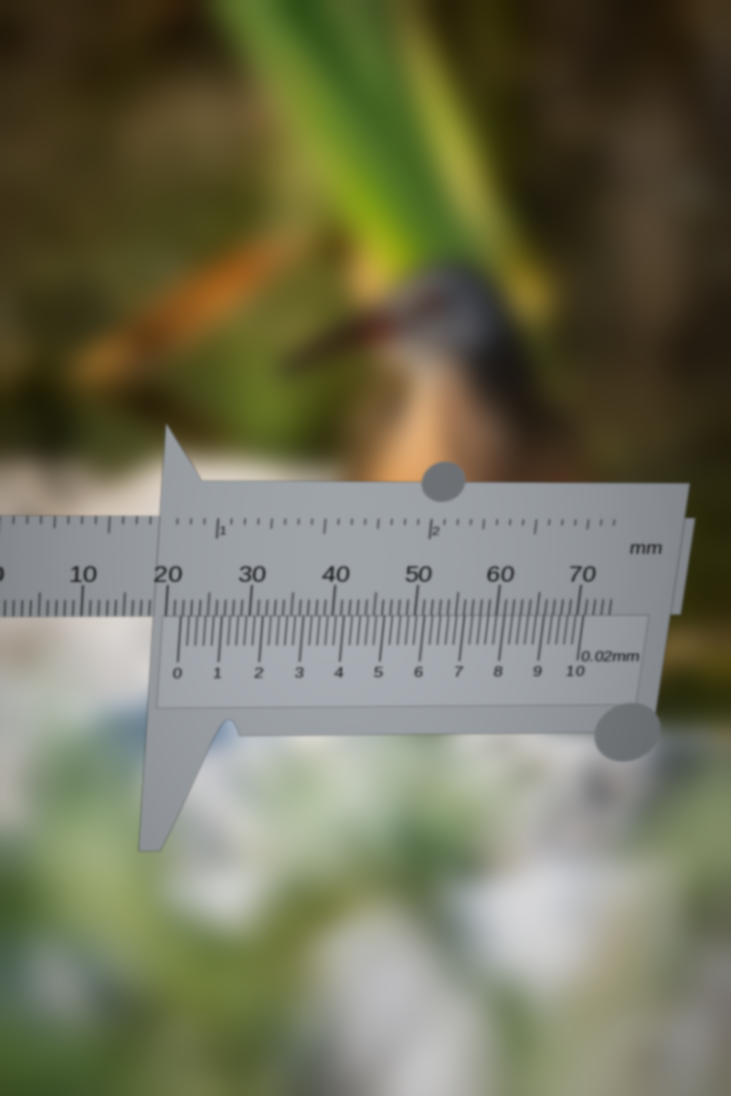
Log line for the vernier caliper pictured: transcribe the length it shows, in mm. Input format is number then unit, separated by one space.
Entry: 21.8 mm
